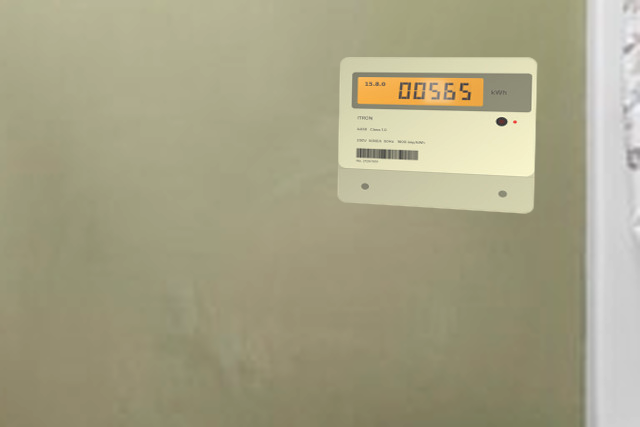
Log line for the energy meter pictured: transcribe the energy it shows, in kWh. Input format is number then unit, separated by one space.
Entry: 565 kWh
